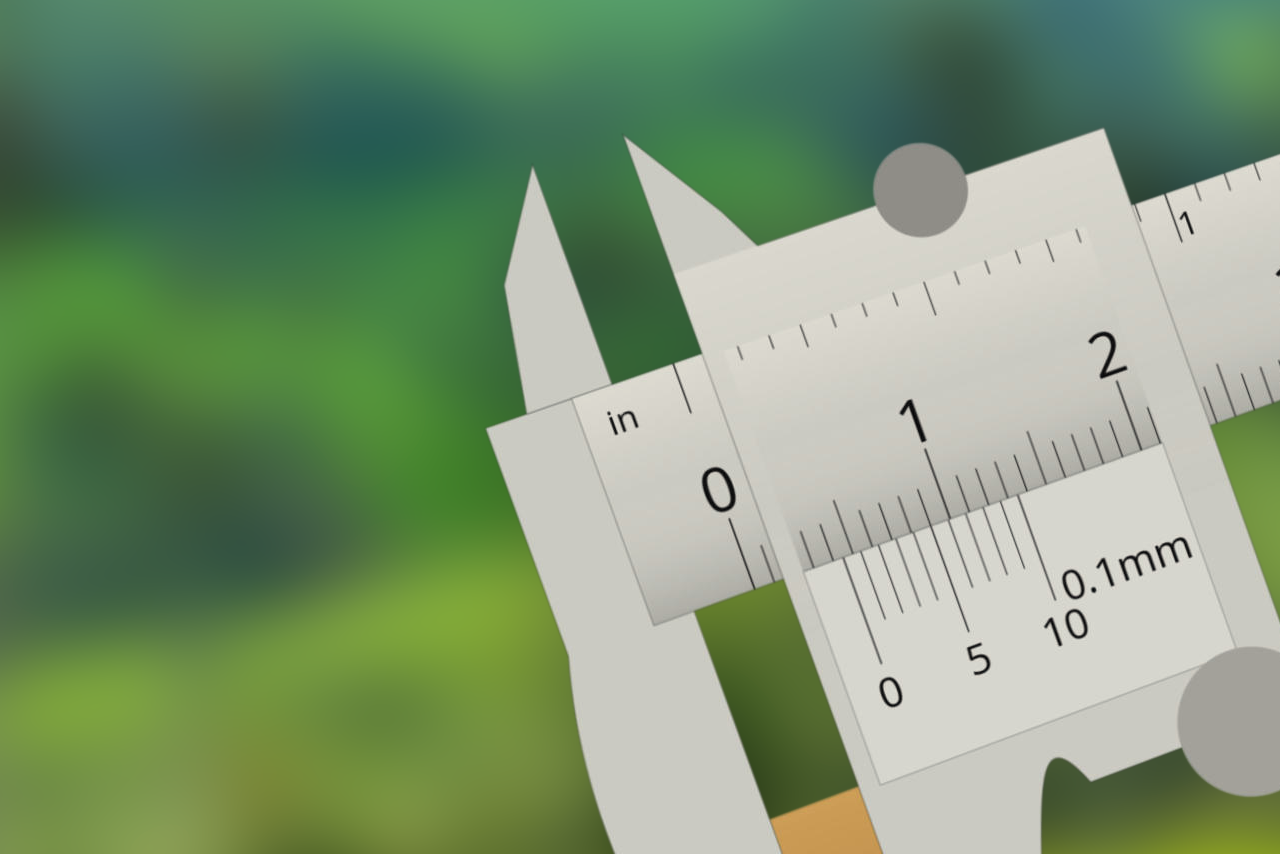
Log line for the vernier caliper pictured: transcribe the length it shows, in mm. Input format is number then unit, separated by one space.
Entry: 4.5 mm
